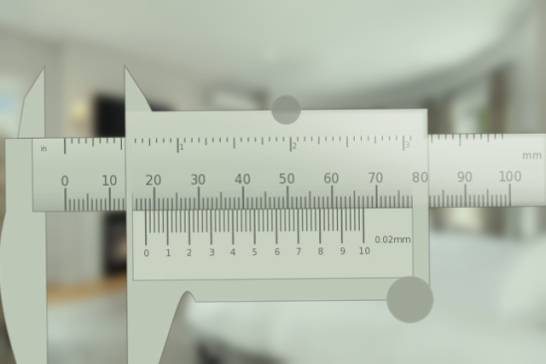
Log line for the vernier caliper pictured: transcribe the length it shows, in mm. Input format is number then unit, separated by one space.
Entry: 18.0 mm
